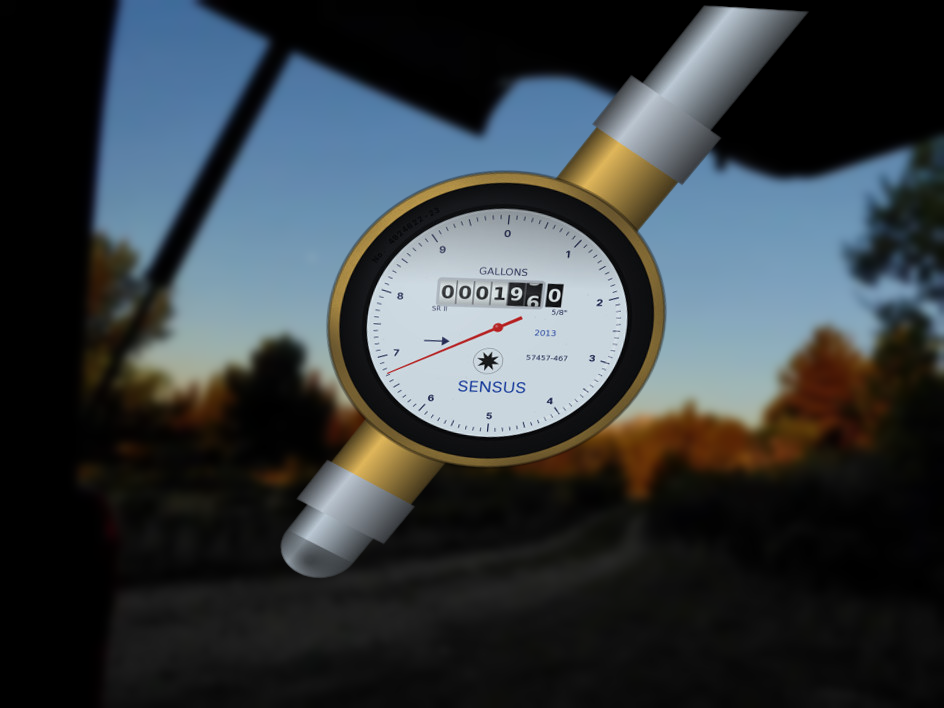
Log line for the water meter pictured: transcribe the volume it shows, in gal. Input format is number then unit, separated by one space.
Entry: 1956.7 gal
